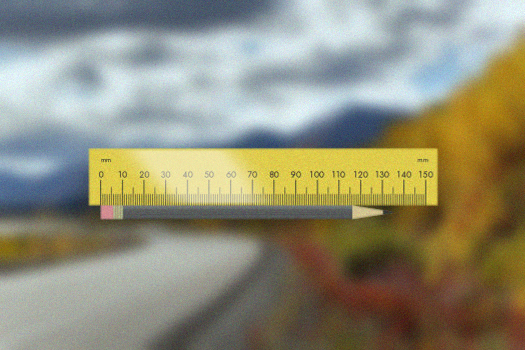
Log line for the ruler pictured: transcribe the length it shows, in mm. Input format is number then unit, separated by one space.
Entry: 135 mm
